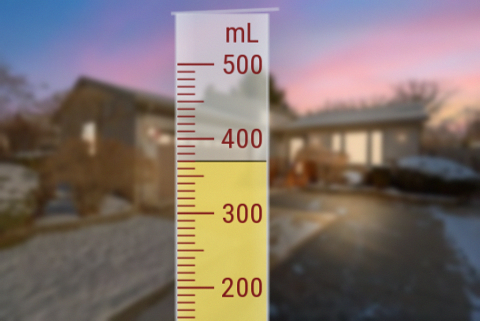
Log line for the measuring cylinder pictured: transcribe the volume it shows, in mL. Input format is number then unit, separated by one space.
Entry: 370 mL
